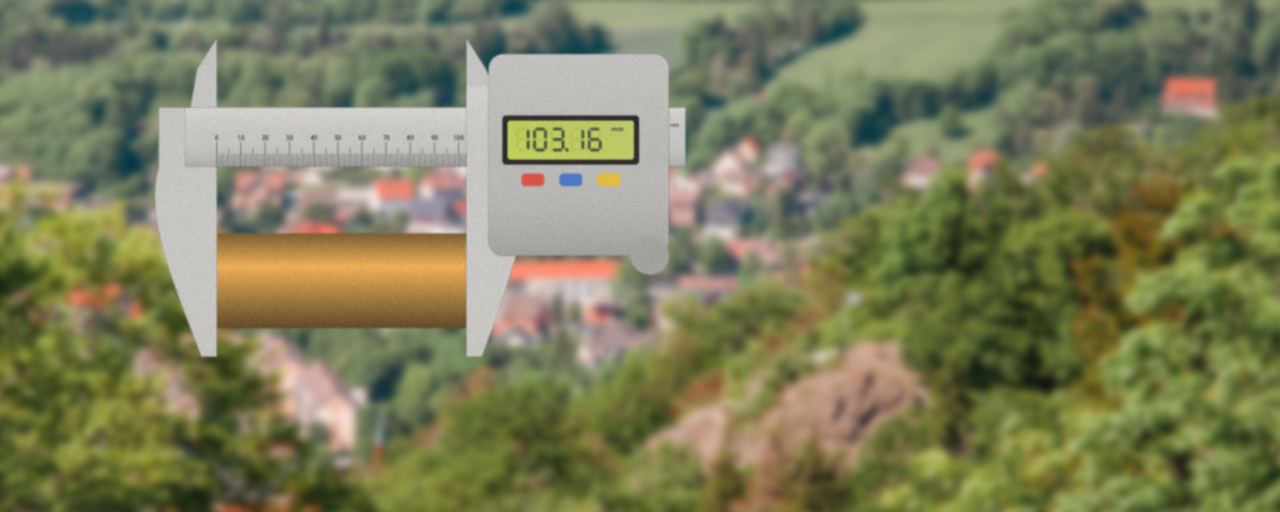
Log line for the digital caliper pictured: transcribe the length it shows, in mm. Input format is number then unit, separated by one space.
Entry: 103.16 mm
